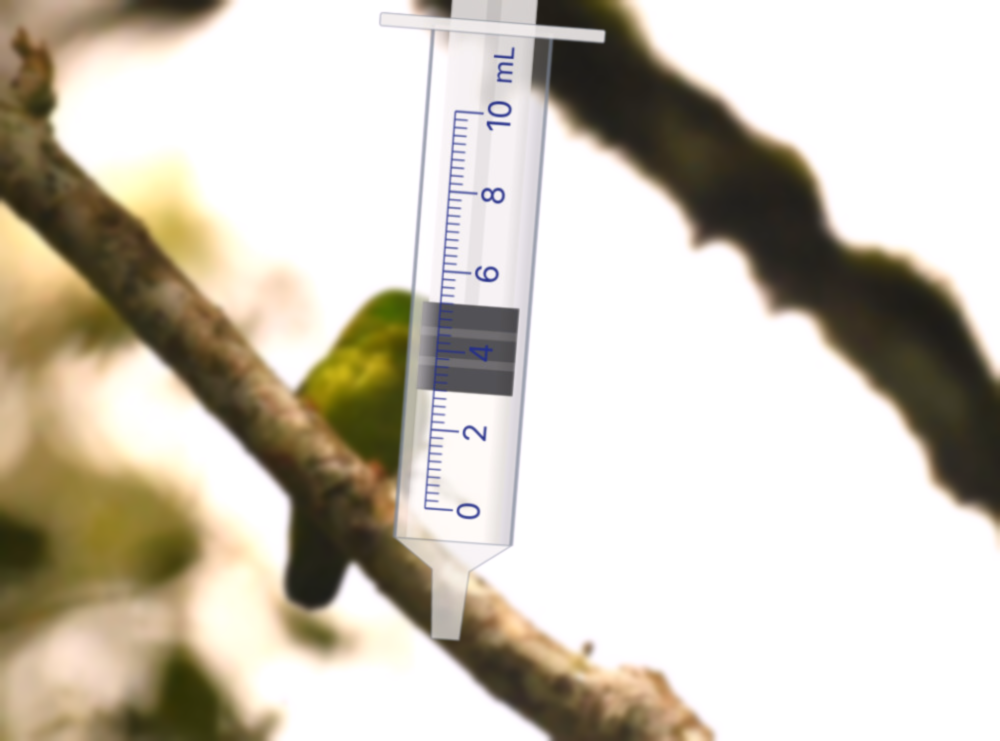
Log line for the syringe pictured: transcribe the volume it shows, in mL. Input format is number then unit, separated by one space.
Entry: 3 mL
